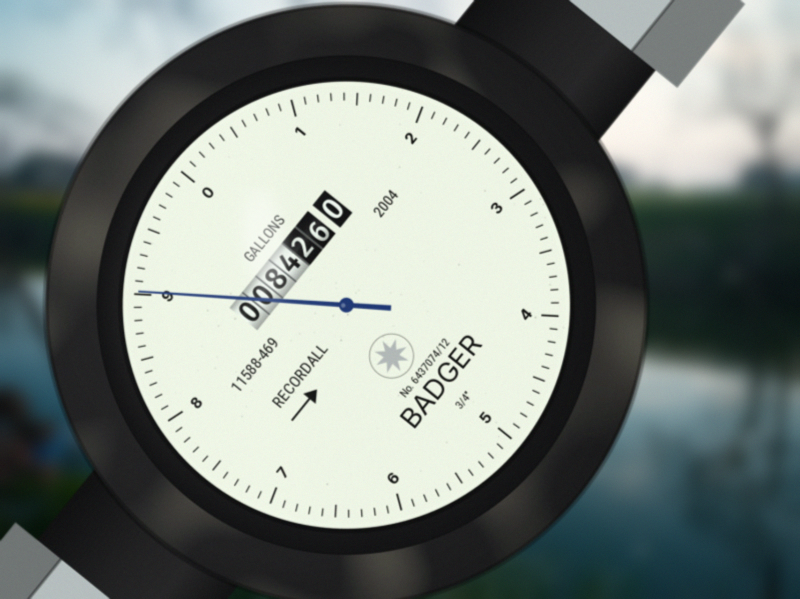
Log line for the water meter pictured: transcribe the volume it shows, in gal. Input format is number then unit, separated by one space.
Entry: 84259.0 gal
